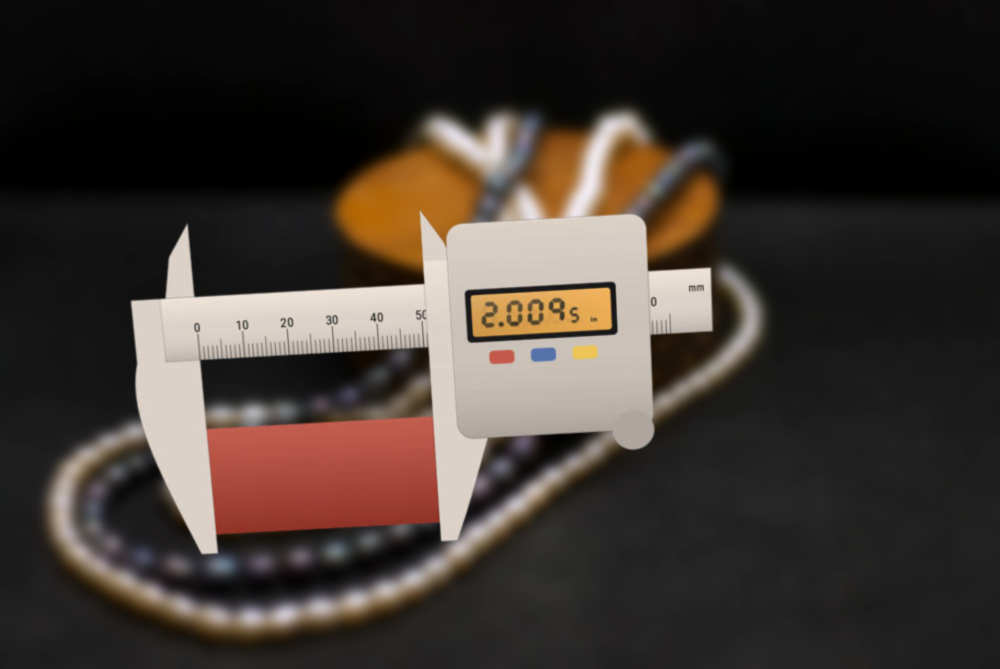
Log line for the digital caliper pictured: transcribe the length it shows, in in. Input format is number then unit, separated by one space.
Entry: 2.0095 in
